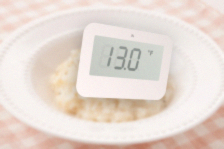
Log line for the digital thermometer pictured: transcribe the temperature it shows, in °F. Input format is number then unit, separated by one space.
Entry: 13.0 °F
